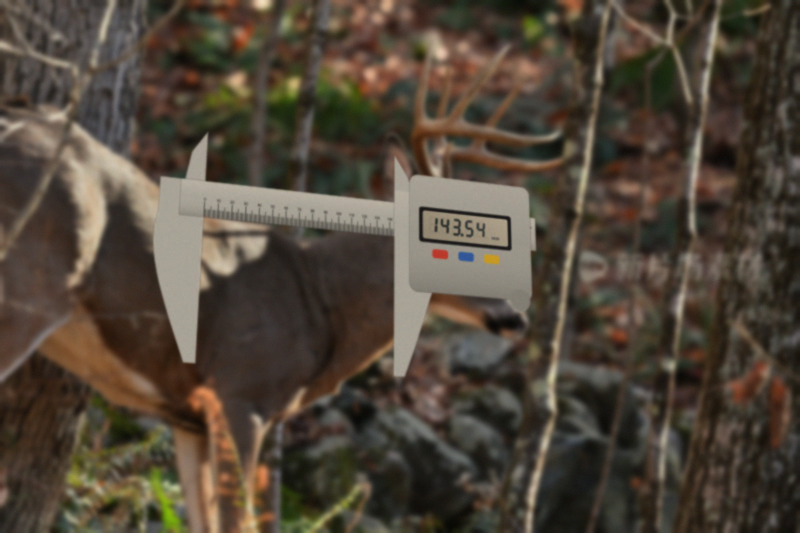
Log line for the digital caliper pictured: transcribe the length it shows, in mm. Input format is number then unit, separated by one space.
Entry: 143.54 mm
